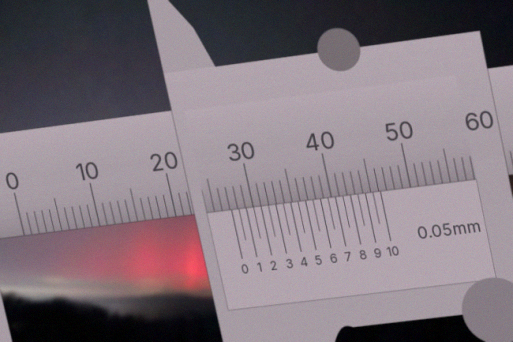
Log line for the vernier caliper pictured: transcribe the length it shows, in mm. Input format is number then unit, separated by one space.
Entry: 27.2 mm
